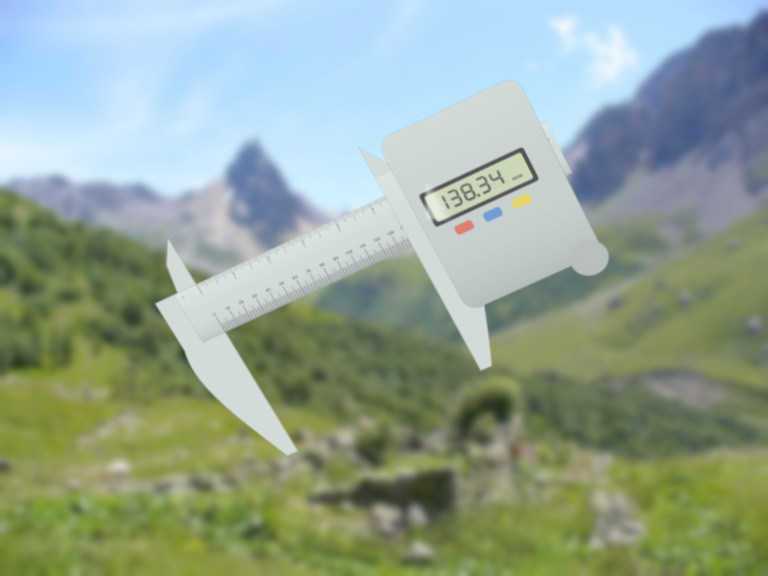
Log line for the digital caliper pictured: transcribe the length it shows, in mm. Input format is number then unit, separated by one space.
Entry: 138.34 mm
